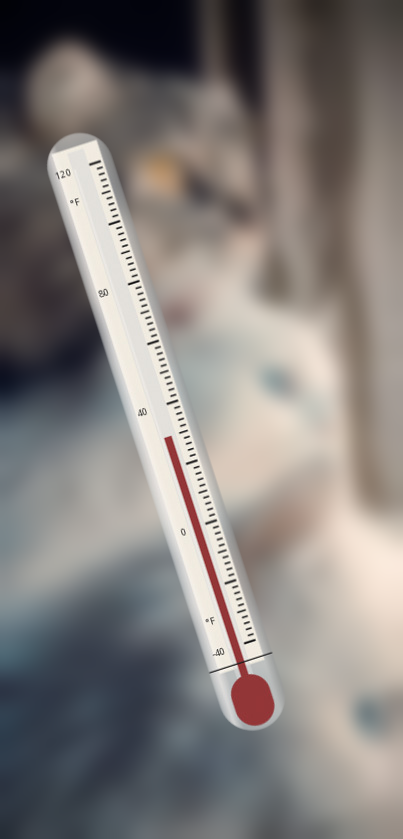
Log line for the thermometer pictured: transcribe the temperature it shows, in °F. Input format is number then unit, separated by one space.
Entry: 30 °F
